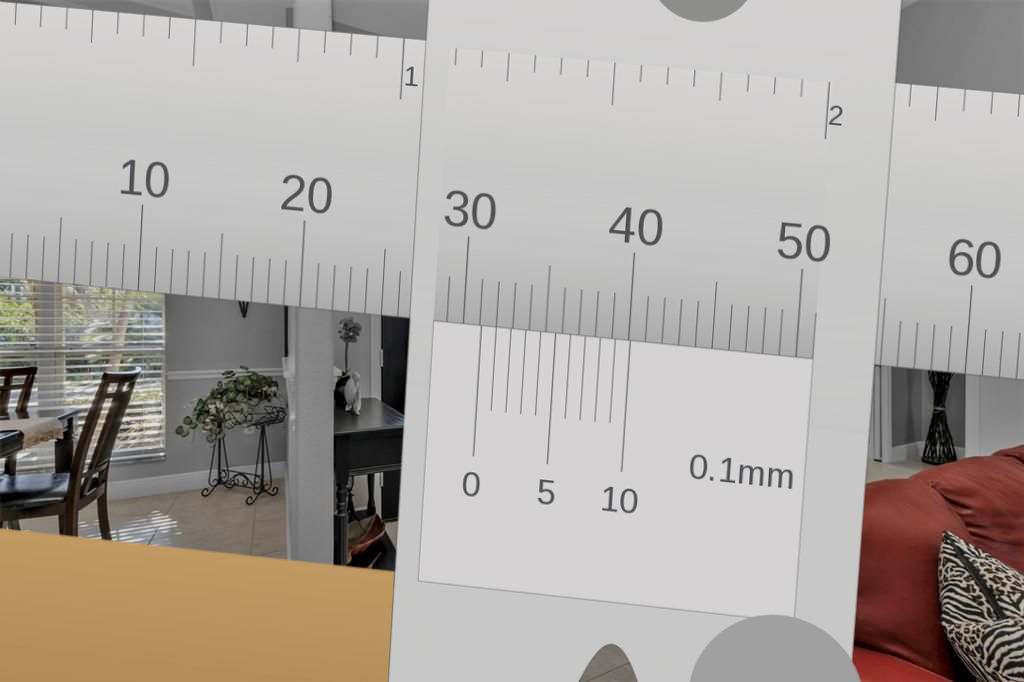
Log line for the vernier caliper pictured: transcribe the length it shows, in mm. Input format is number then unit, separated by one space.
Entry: 31.1 mm
